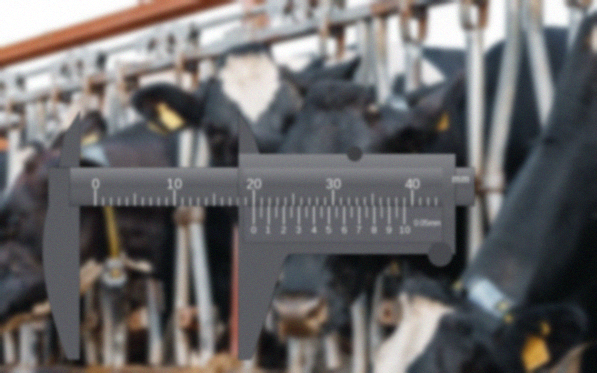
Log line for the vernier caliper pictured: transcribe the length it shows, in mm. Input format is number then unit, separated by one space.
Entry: 20.0 mm
